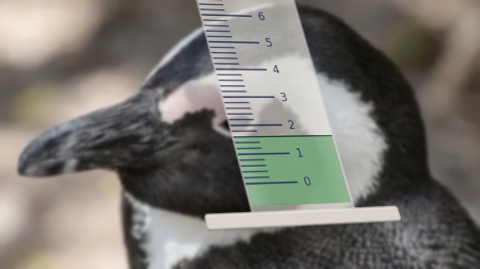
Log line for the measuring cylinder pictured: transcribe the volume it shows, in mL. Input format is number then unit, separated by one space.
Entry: 1.6 mL
